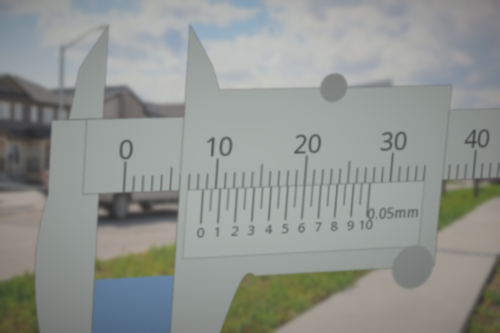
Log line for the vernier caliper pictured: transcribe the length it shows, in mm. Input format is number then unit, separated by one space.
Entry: 8.6 mm
